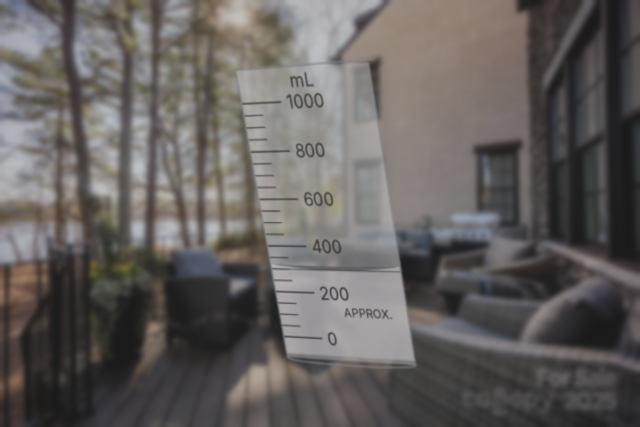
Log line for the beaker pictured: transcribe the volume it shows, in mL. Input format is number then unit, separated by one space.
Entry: 300 mL
